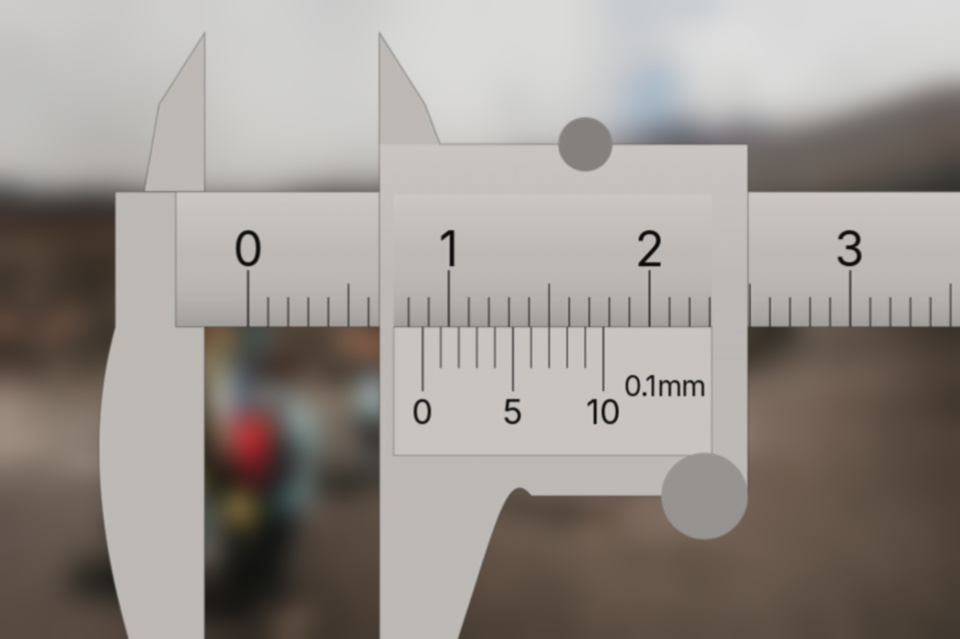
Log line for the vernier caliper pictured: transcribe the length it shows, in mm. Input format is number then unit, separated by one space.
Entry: 8.7 mm
